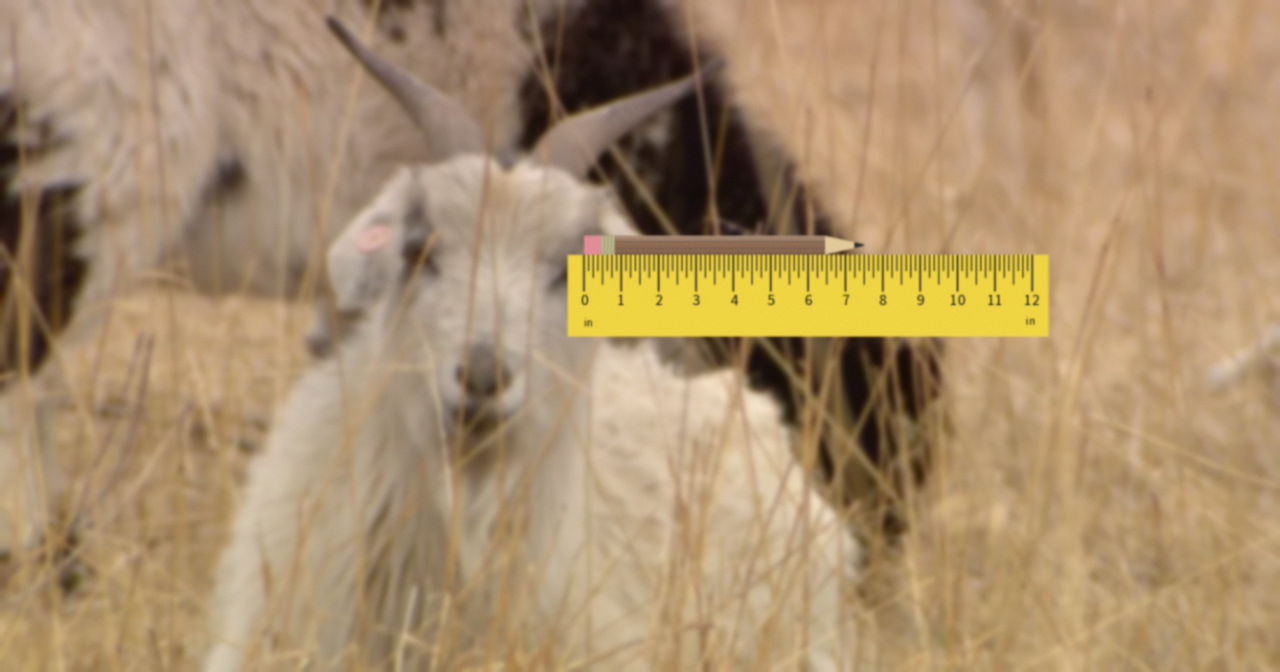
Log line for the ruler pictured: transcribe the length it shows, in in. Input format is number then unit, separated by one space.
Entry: 7.5 in
